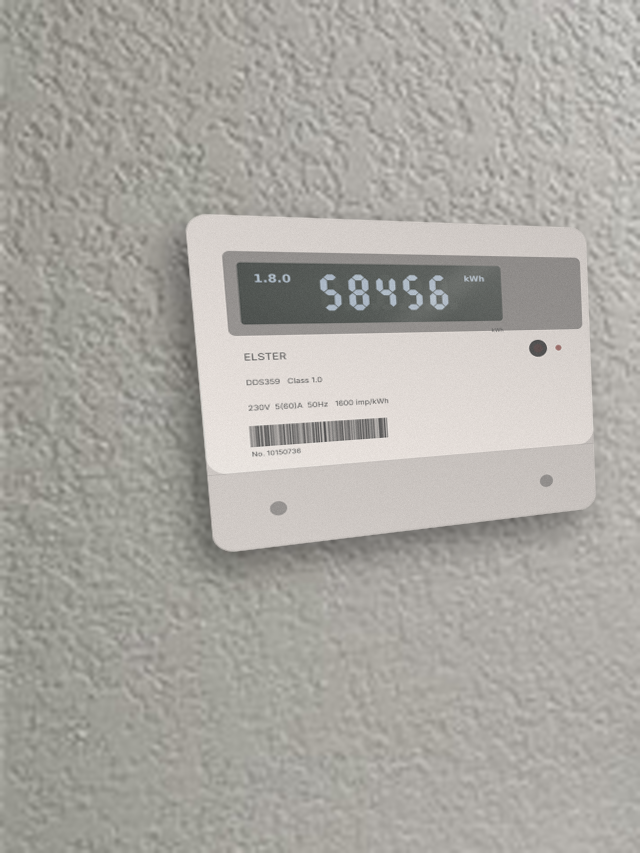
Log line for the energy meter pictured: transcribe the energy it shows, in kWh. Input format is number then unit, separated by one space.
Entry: 58456 kWh
